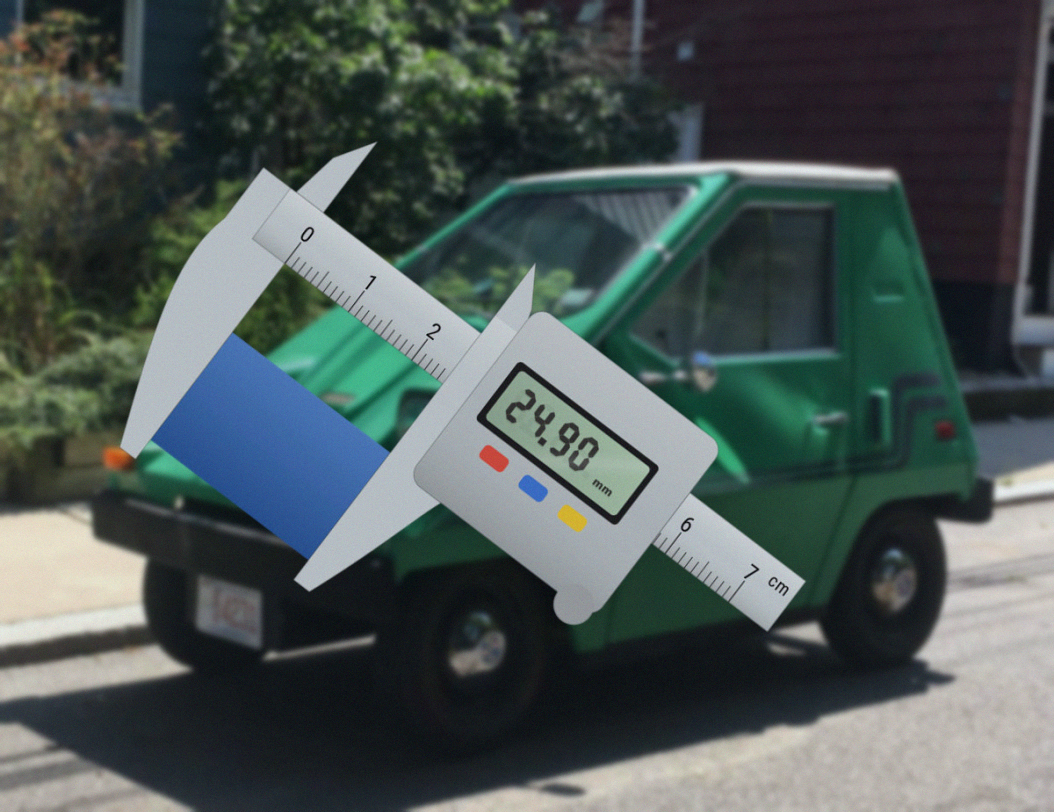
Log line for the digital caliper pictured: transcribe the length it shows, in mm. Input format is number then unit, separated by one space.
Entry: 24.90 mm
